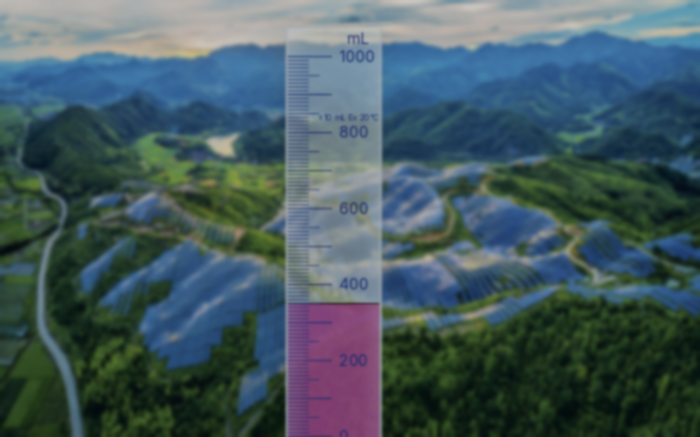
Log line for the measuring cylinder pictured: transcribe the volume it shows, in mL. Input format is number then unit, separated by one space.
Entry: 350 mL
